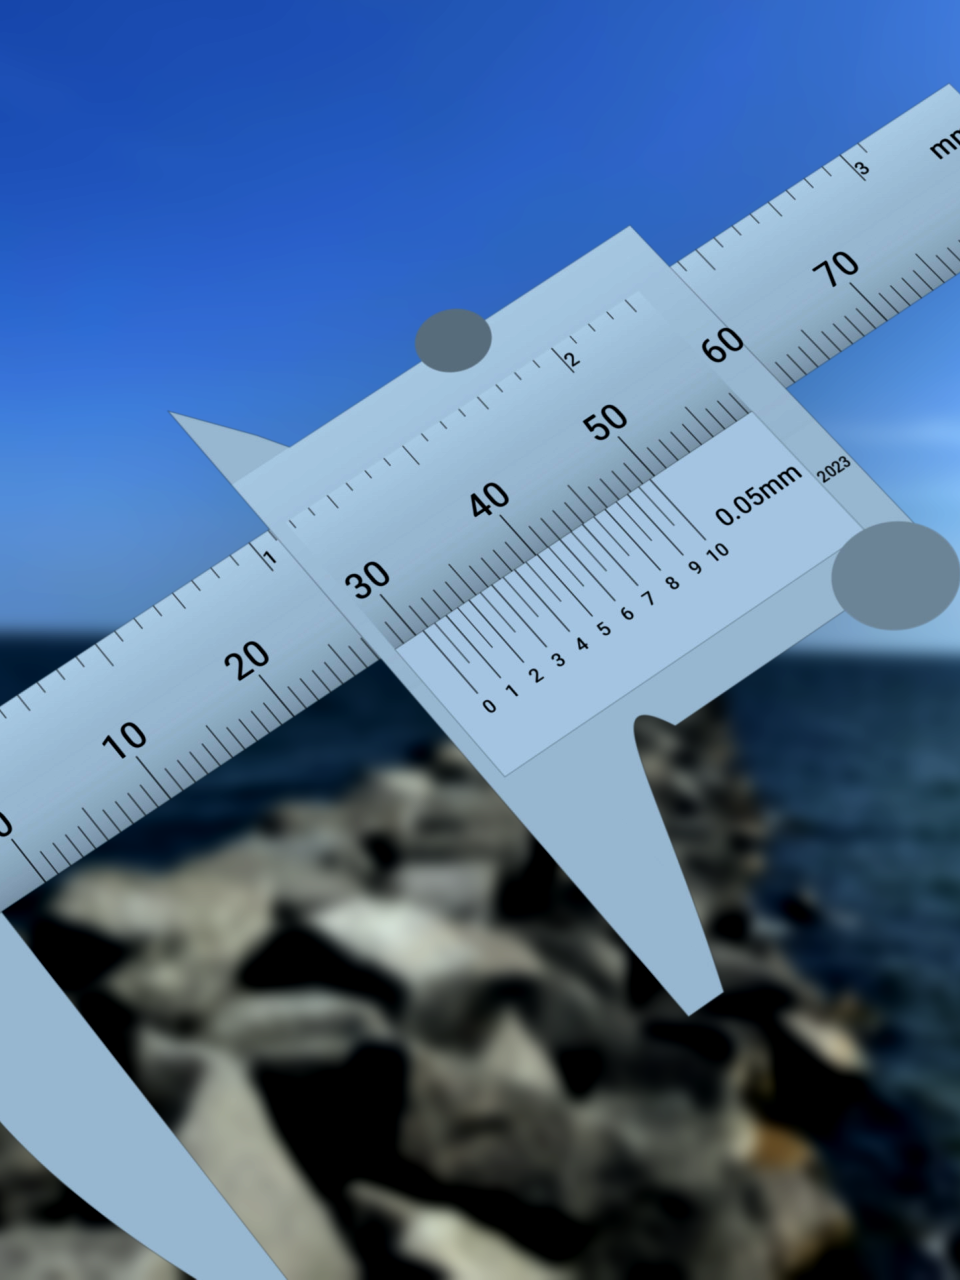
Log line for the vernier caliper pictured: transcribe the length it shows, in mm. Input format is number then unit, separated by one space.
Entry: 30.6 mm
